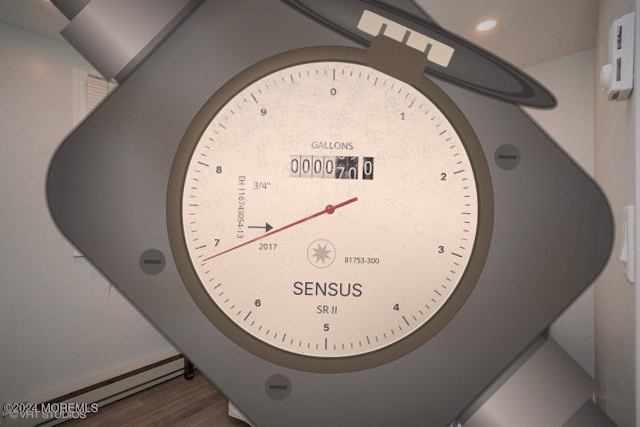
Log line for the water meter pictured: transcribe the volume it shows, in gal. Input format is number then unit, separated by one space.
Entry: 696.8 gal
